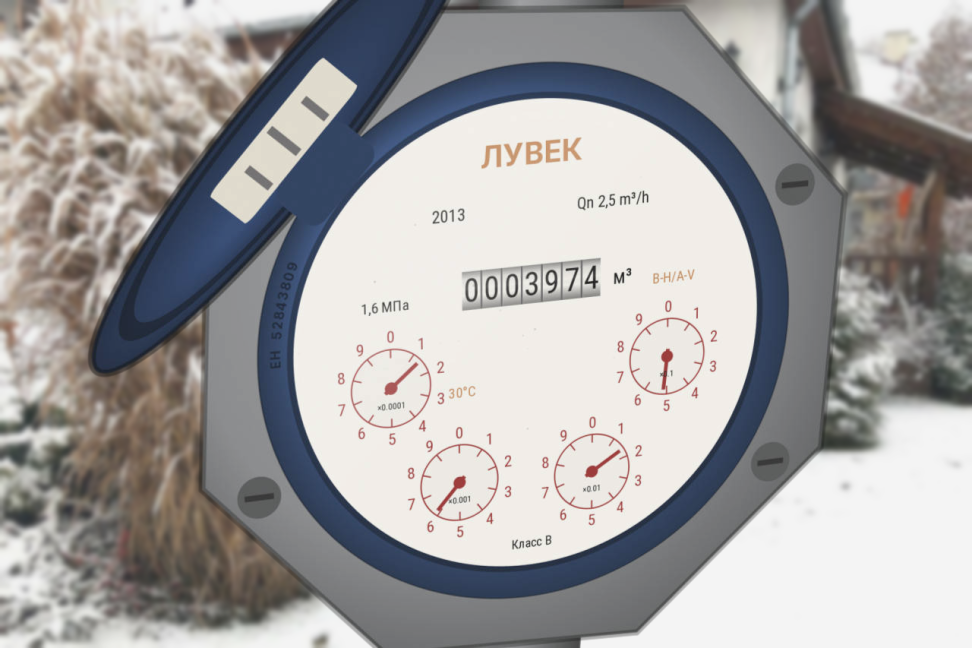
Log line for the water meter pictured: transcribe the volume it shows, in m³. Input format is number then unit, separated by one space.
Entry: 3974.5161 m³
